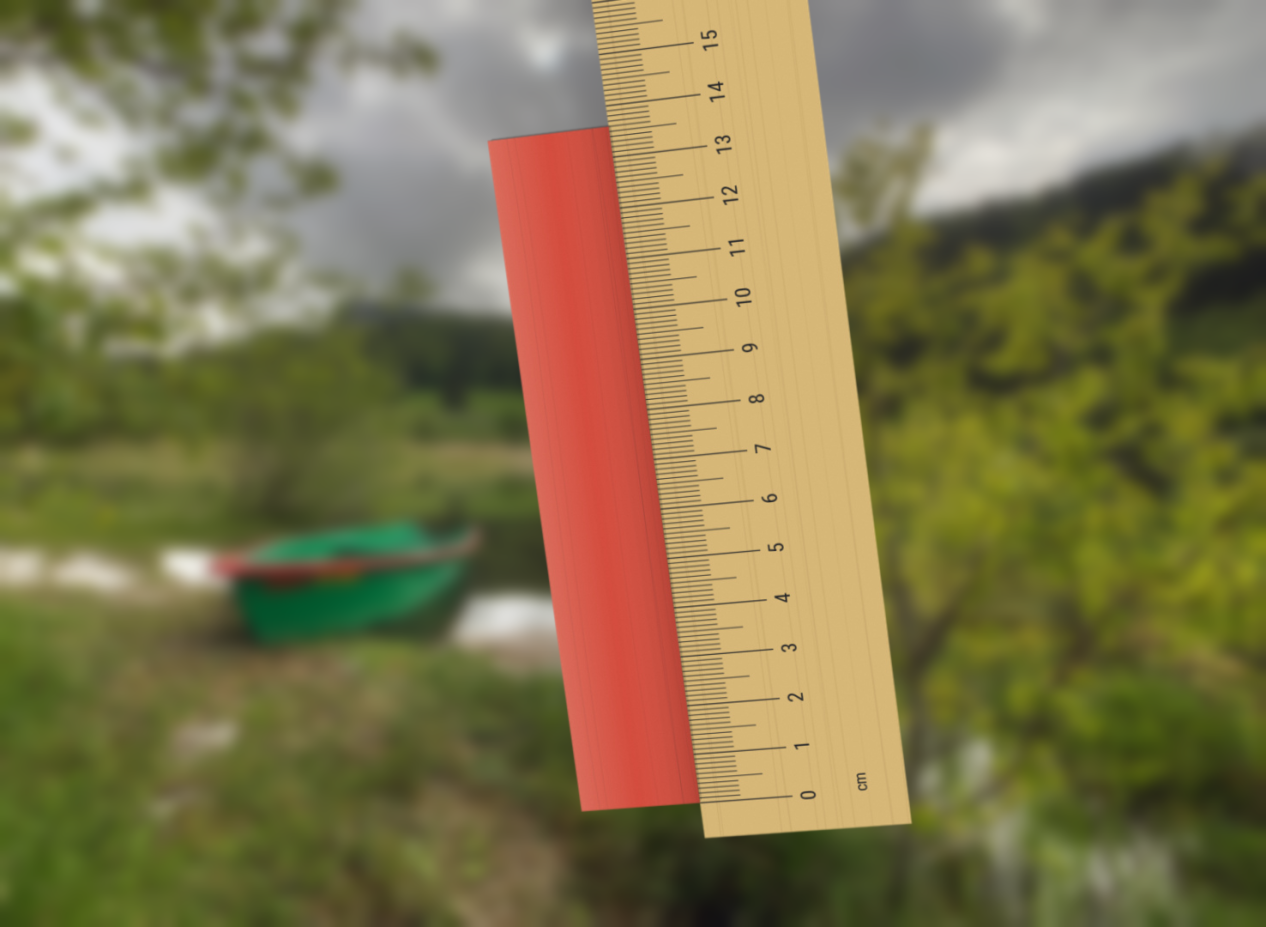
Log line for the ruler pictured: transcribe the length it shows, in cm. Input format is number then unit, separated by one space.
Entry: 13.6 cm
